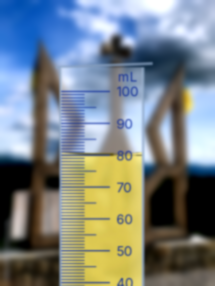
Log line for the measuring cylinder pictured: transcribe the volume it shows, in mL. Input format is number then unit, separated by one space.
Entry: 80 mL
